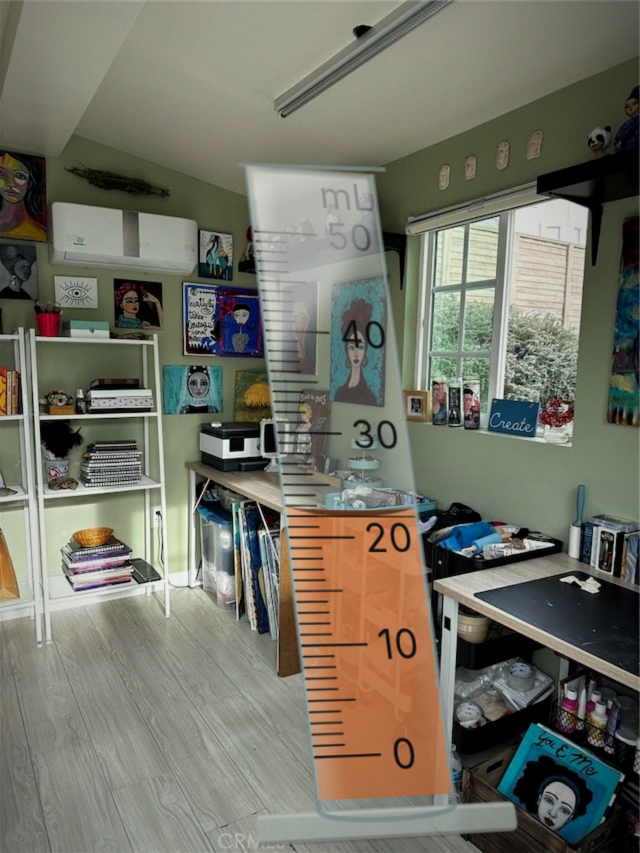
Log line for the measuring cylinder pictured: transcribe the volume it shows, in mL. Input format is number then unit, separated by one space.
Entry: 22 mL
